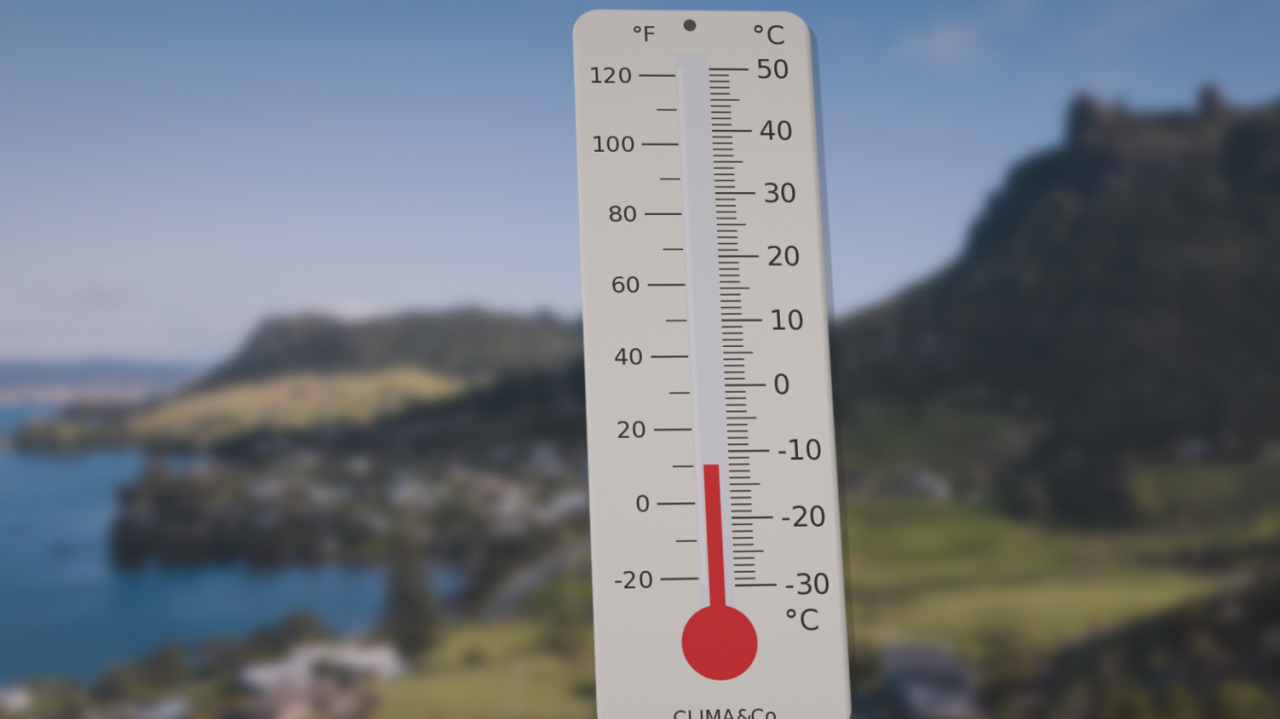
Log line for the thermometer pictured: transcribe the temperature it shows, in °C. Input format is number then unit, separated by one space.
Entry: -12 °C
